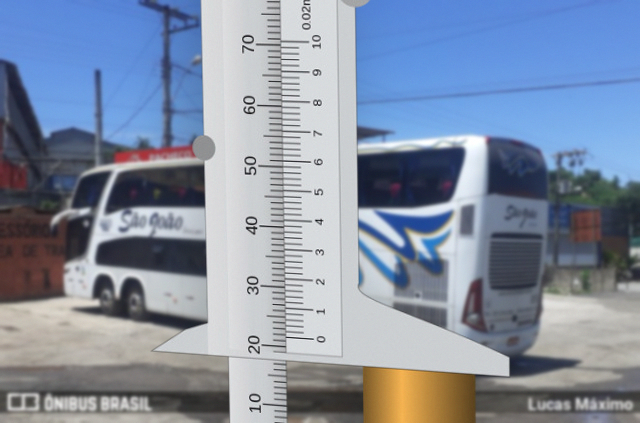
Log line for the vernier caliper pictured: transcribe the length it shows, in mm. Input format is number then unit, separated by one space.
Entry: 21.6 mm
